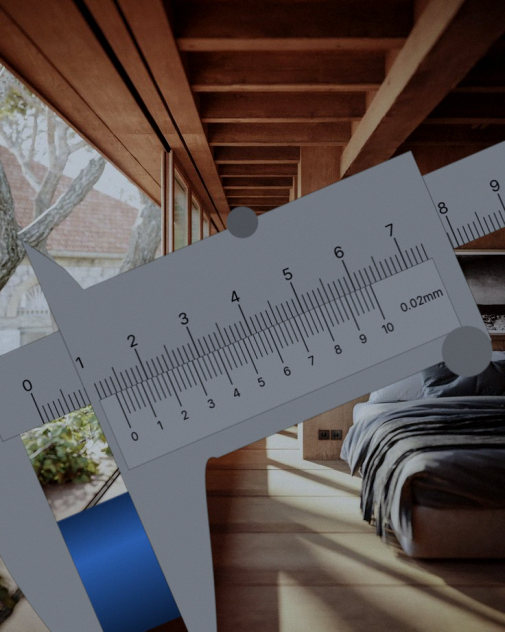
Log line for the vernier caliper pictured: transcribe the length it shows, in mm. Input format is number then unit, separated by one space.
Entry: 13.8 mm
